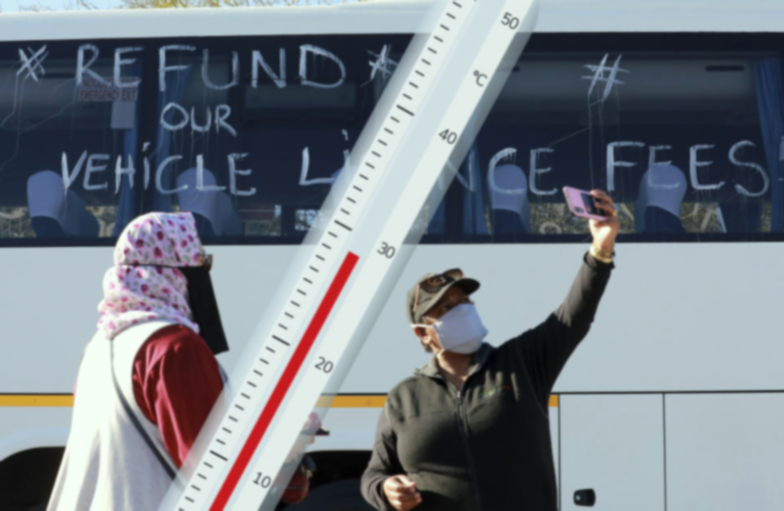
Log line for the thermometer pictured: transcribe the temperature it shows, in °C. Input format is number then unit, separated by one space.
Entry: 28.5 °C
